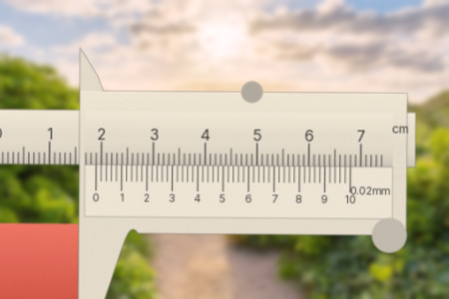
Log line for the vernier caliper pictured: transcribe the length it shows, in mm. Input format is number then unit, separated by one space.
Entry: 19.0 mm
